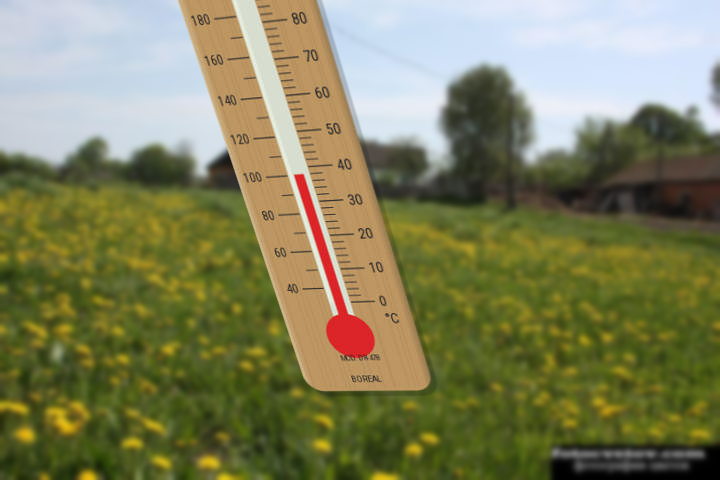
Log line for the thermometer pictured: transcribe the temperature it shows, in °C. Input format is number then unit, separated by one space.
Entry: 38 °C
